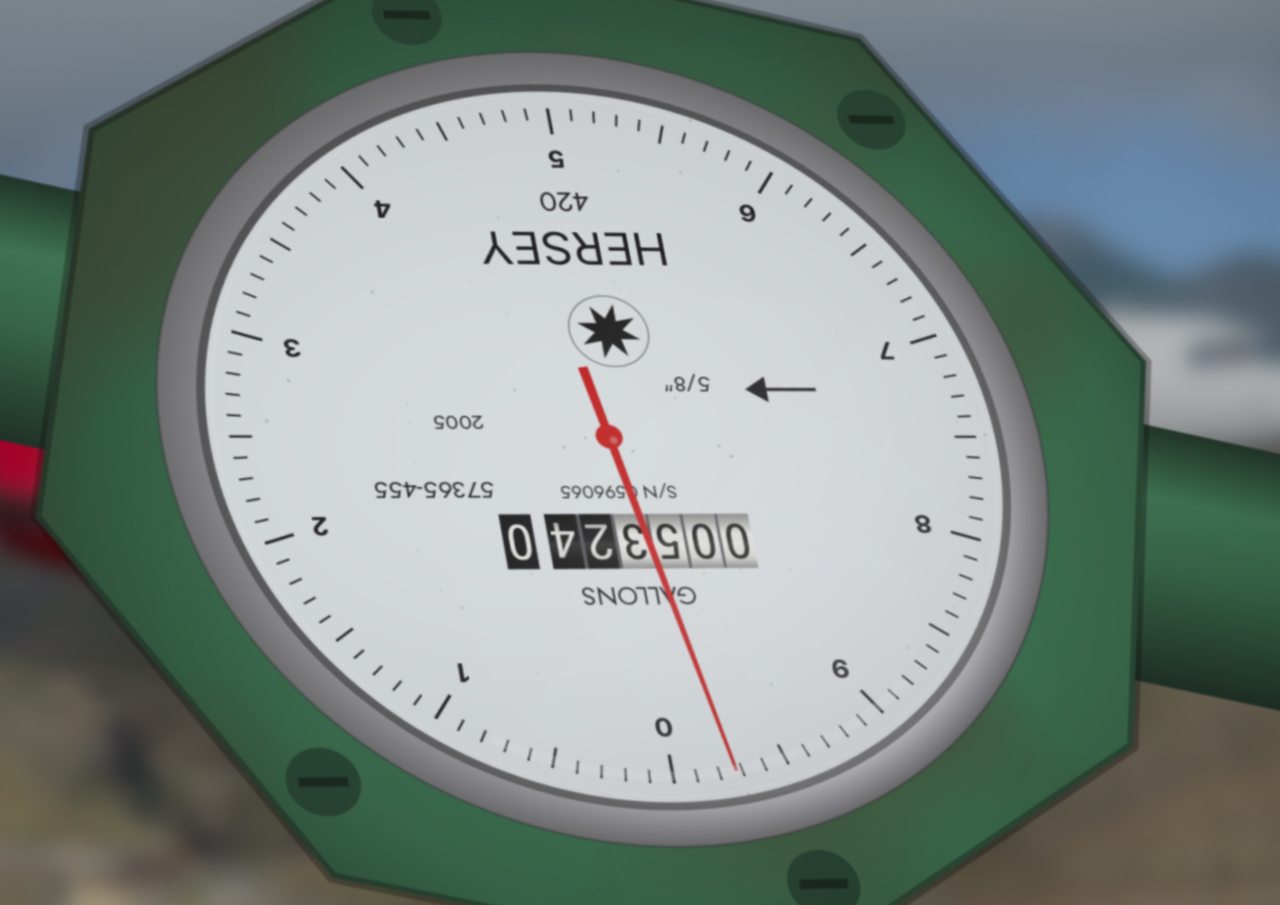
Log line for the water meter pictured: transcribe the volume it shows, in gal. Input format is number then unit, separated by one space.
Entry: 53239.7 gal
